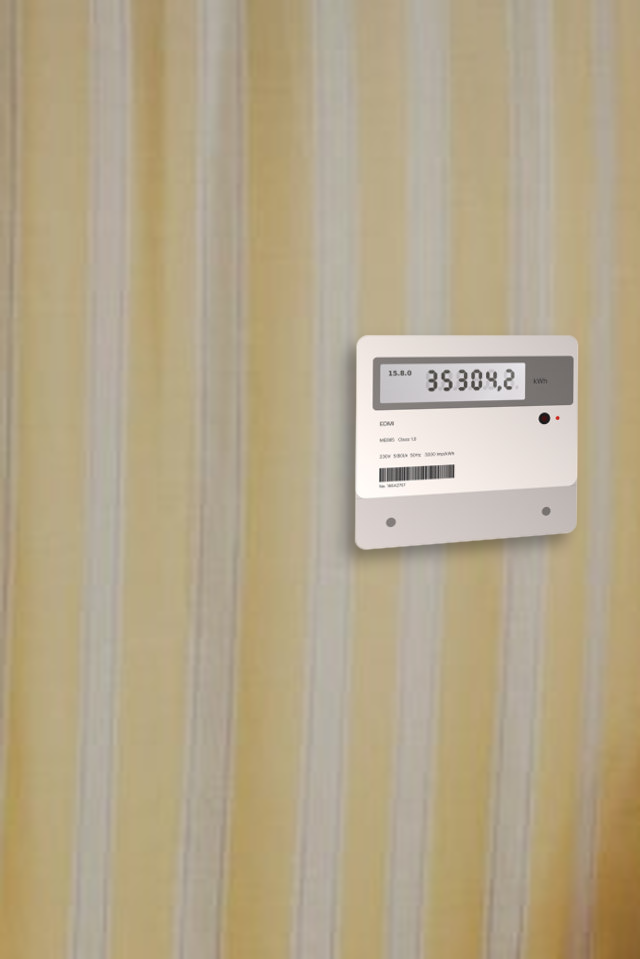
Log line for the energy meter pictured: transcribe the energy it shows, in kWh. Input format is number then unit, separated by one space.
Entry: 35304.2 kWh
